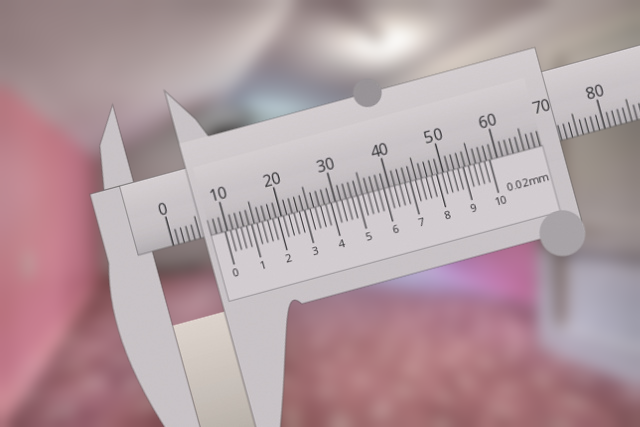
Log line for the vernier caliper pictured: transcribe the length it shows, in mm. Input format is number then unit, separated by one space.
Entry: 9.6 mm
